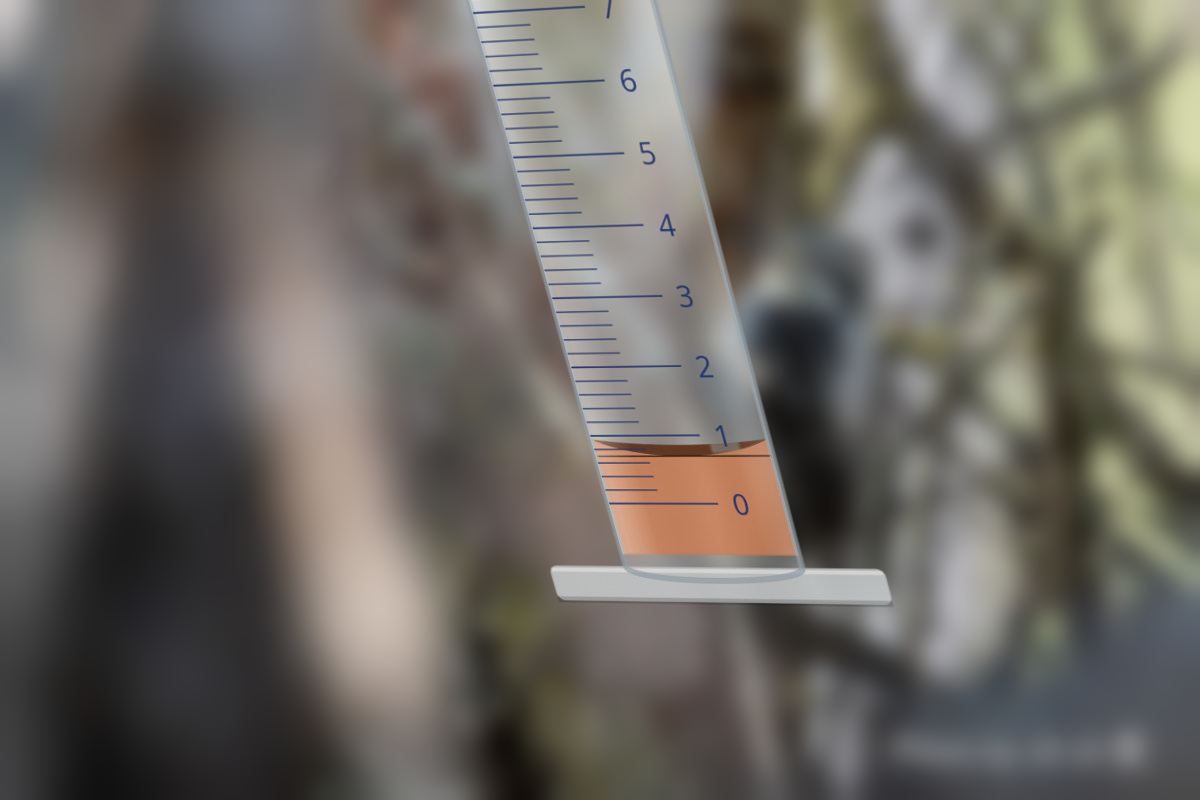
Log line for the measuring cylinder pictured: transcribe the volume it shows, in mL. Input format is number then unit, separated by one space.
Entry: 0.7 mL
